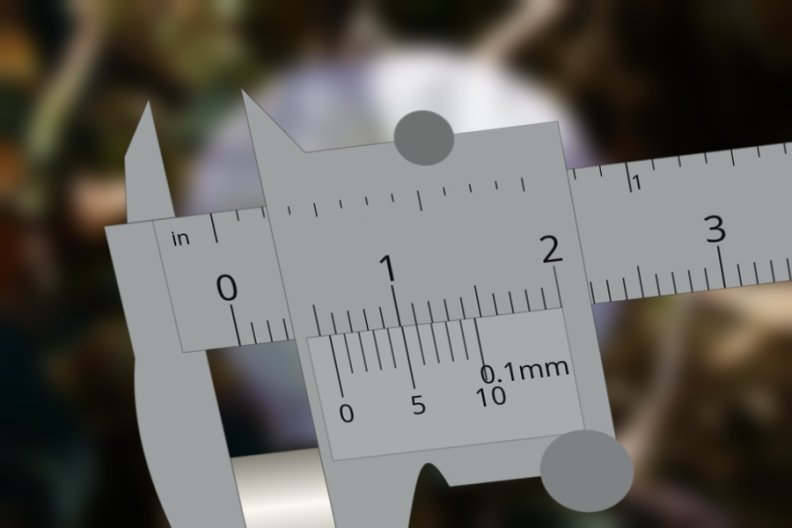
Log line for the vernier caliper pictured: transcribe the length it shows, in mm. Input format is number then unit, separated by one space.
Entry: 5.6 mm
